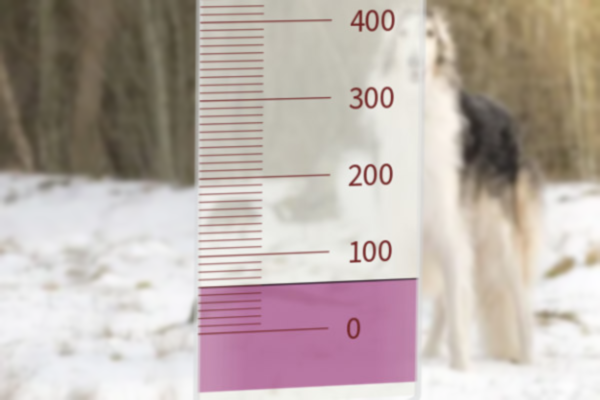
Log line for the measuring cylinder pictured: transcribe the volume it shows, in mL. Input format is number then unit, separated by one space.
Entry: 60 mL
